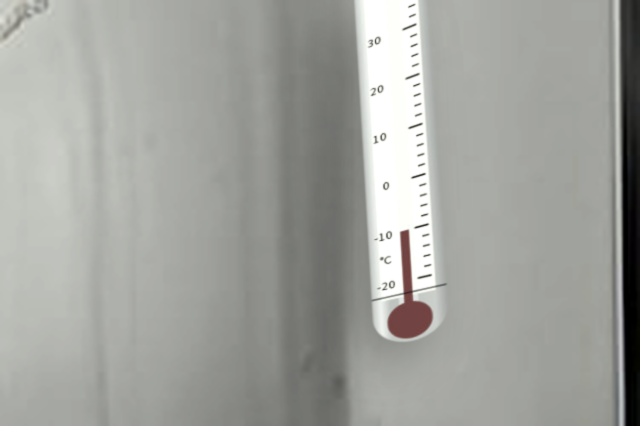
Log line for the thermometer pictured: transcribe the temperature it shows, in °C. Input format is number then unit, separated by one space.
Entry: -10 °C
